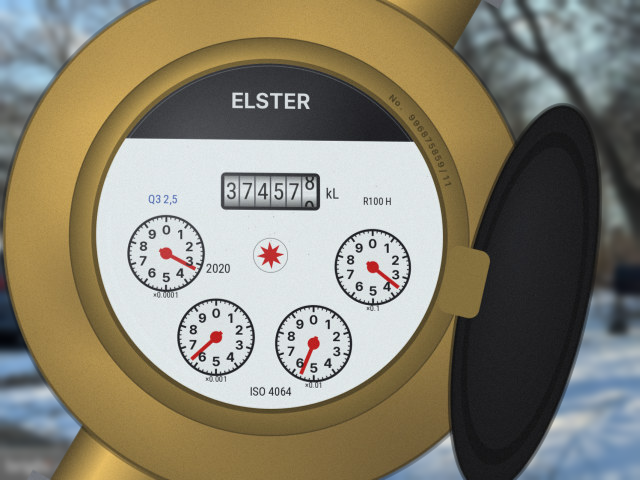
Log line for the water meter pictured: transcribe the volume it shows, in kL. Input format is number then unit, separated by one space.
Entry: 374578.3563 kL
